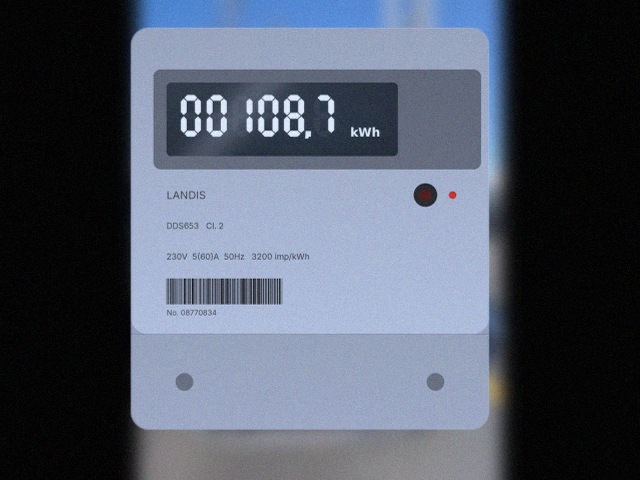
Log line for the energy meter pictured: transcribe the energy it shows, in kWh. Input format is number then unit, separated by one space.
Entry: 108.7 kWh
